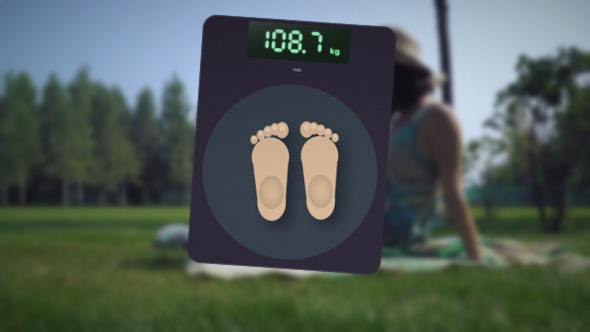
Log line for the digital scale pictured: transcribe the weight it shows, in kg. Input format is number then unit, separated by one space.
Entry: 108.7 kg
